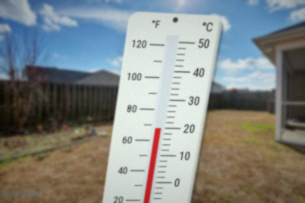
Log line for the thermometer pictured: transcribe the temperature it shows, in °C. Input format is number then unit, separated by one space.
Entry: 20 °C
